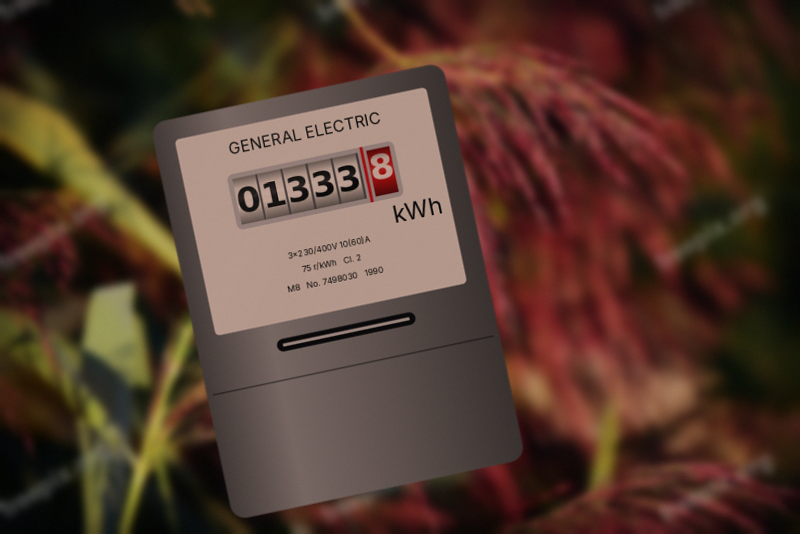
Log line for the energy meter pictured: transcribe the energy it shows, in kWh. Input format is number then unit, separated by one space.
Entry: 1333.8 kWh
